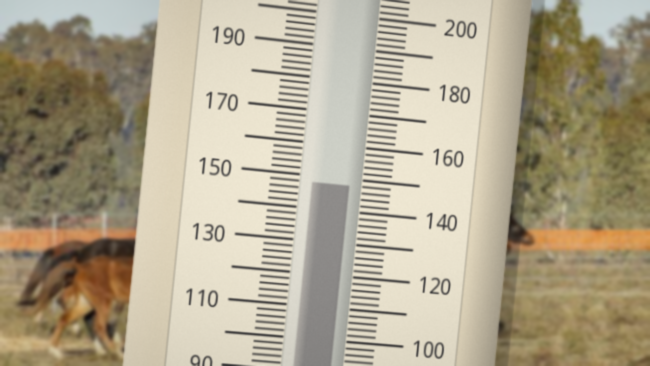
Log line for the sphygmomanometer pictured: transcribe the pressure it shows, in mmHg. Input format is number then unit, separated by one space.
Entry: 148 mmHg
